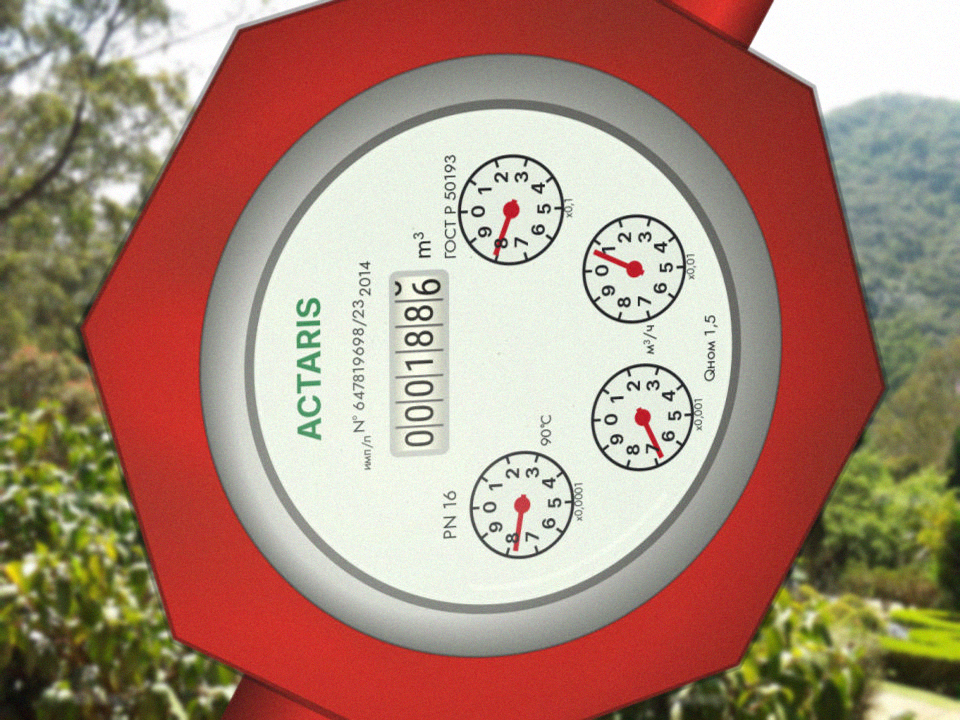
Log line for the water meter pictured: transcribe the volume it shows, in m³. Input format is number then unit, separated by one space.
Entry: 1885.8067 m³
